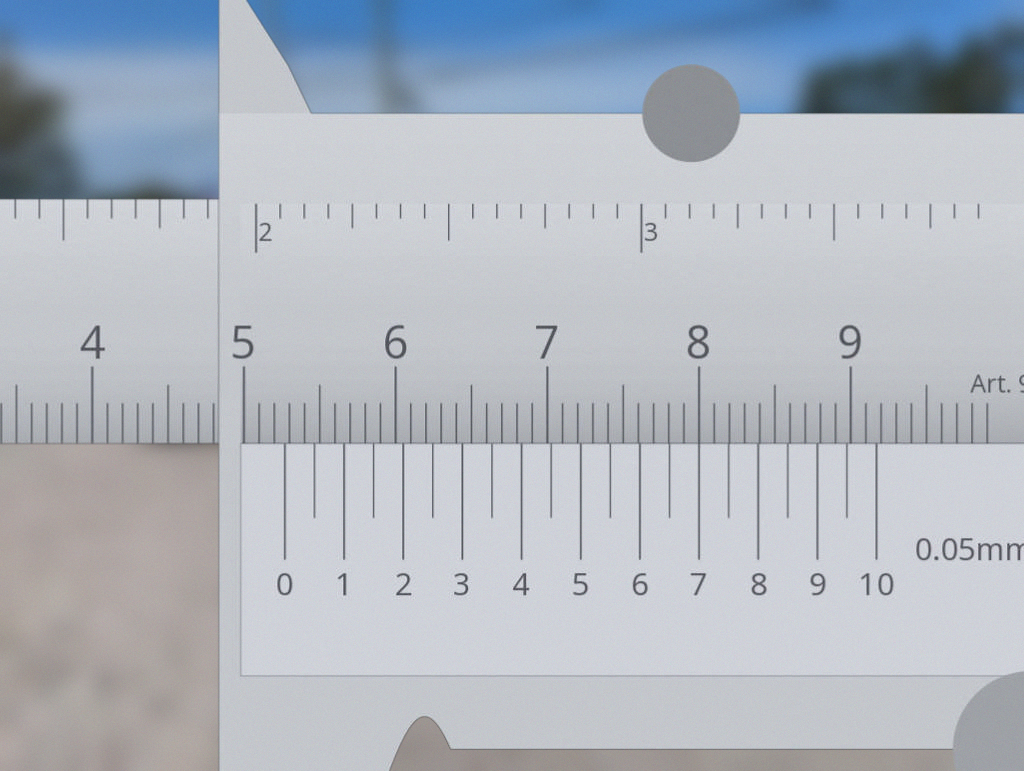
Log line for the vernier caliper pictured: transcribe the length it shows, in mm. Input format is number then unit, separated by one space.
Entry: 52.7 mm
